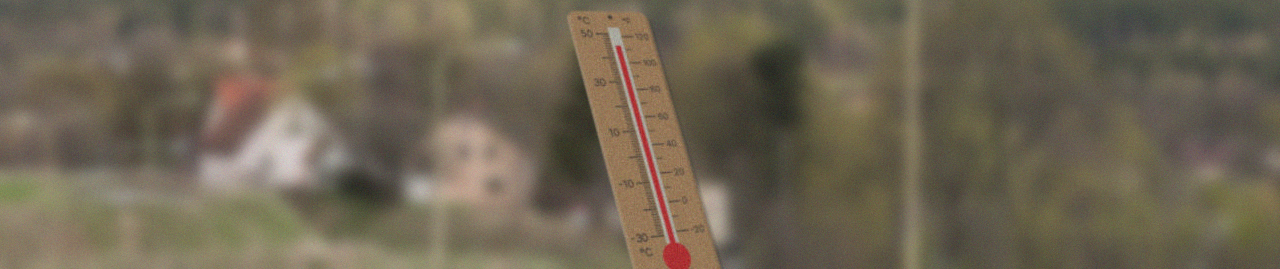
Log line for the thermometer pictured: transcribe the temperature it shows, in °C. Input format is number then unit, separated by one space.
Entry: 45 °C
